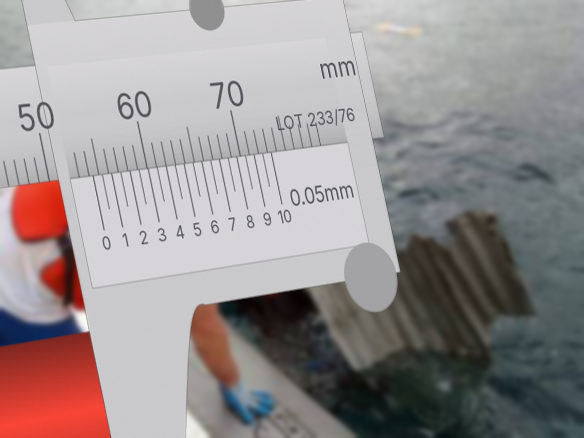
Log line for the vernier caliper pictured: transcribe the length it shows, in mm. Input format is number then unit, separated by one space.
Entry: 54.4 mm
